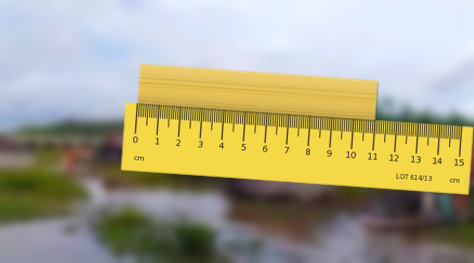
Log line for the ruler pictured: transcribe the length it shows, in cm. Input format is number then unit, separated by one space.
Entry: 11 cm
